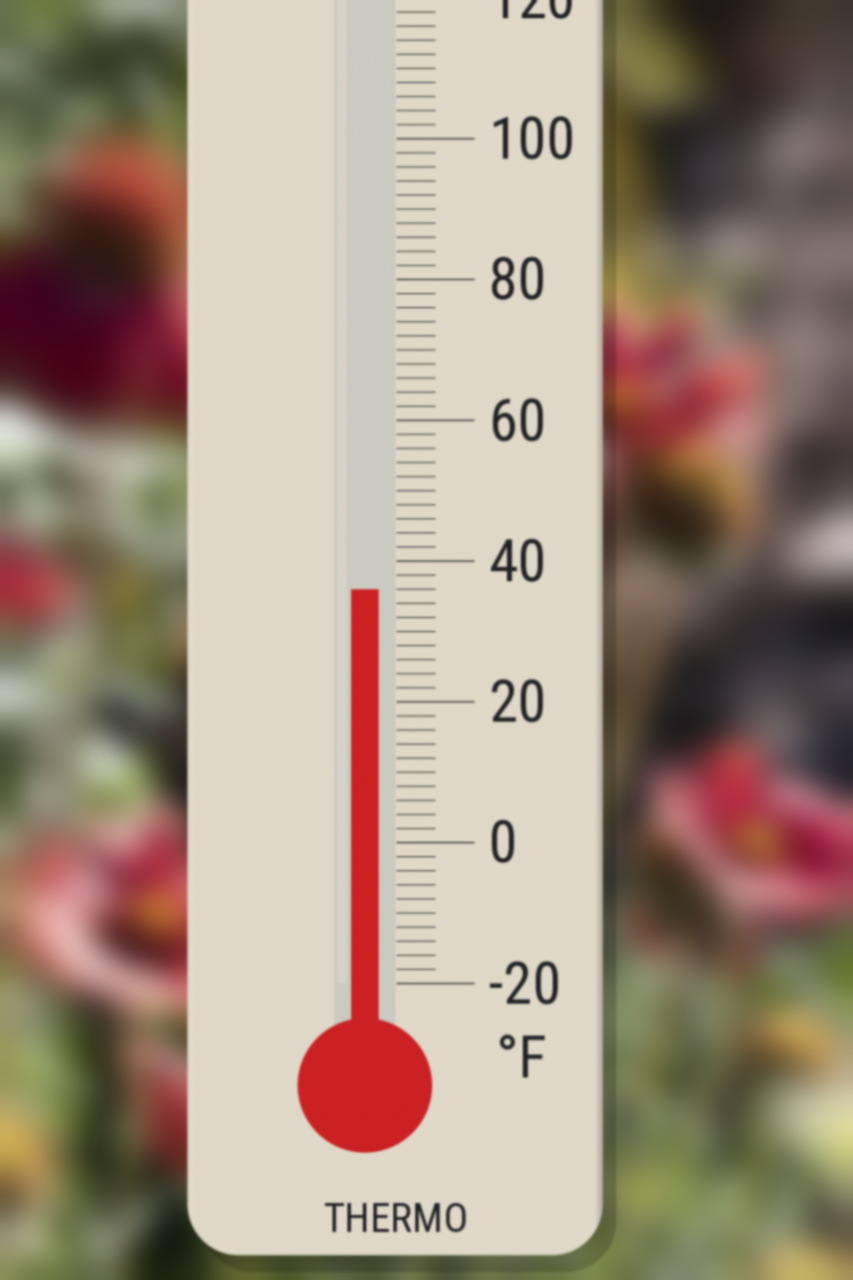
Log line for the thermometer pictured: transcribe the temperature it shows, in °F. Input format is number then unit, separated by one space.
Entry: 36 °F
